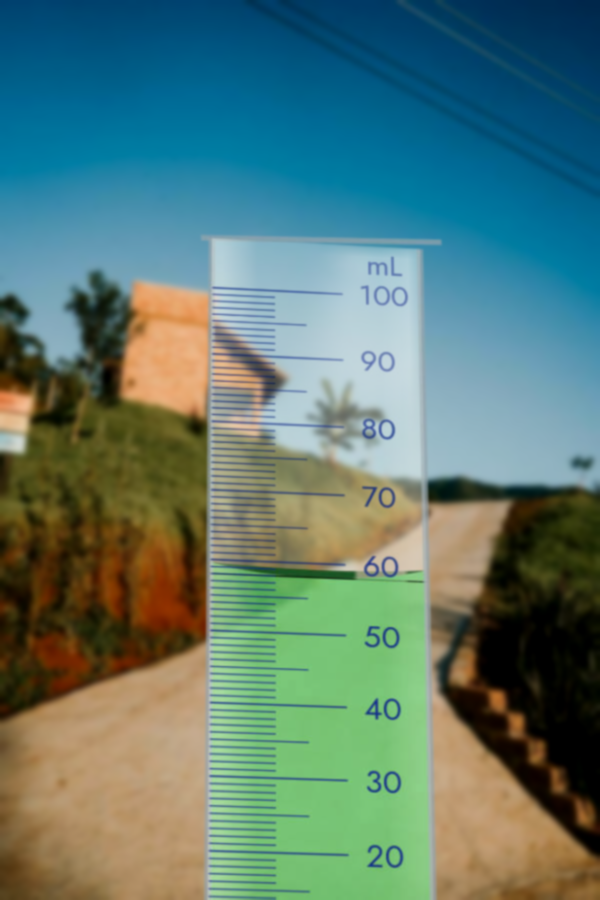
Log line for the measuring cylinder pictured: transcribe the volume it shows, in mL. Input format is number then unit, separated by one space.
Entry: 58 mL
